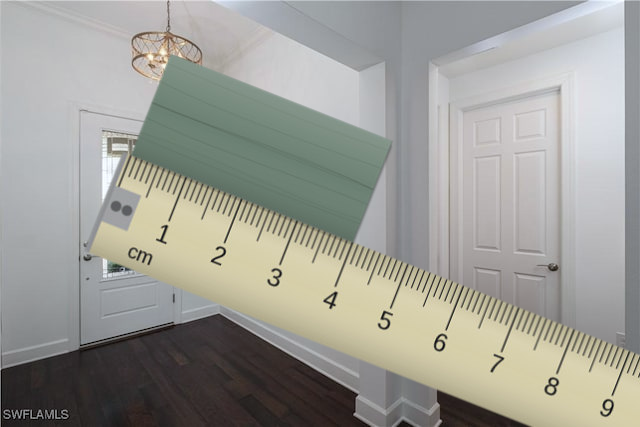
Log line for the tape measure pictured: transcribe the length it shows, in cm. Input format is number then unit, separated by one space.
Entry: 4 cm
